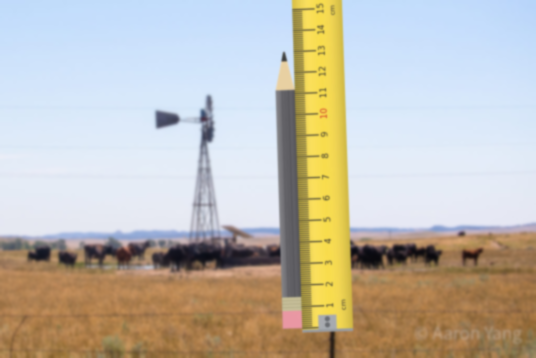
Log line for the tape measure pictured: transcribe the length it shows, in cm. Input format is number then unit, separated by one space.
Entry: 13 cm
